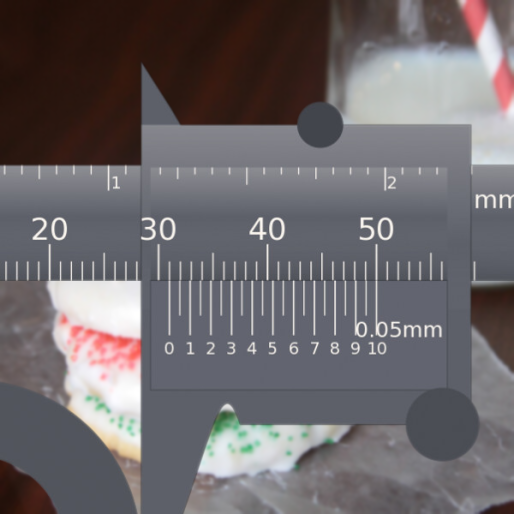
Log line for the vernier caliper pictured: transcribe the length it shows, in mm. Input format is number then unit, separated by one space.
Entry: 31.0 mm
